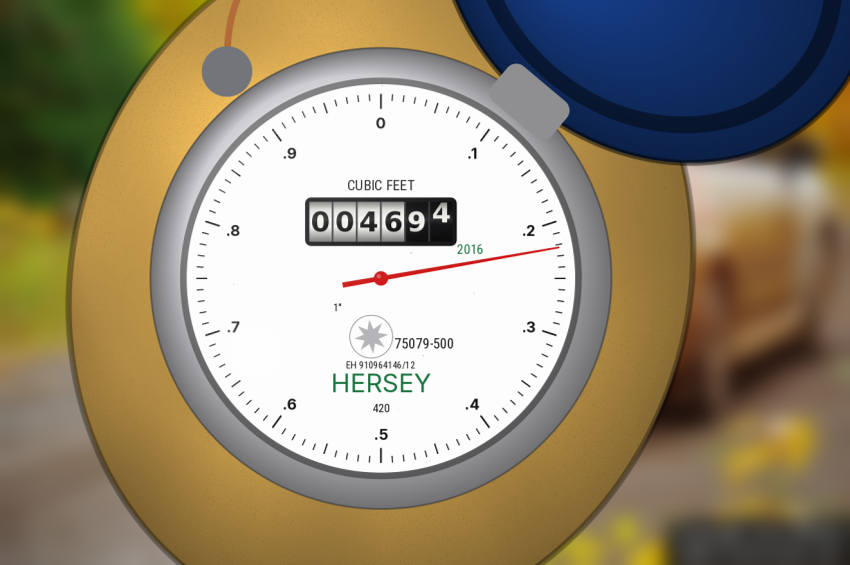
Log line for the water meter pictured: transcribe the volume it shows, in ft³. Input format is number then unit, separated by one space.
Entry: 4694.22 ft³
